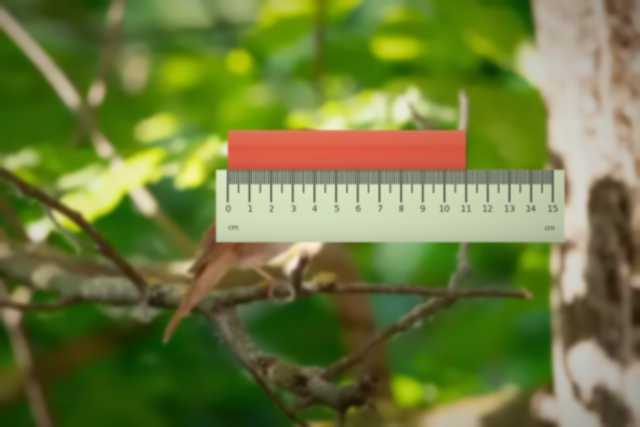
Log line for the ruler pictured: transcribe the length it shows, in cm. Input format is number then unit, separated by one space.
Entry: 11 cm
